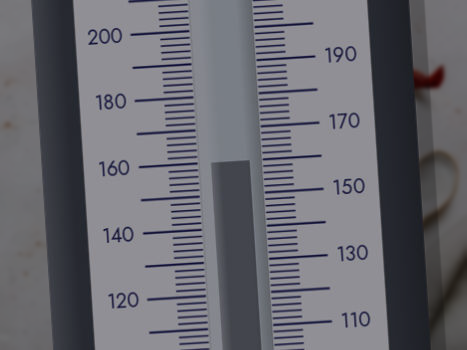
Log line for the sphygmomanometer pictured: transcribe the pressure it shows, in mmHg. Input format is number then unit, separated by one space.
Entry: 160 mmHg
